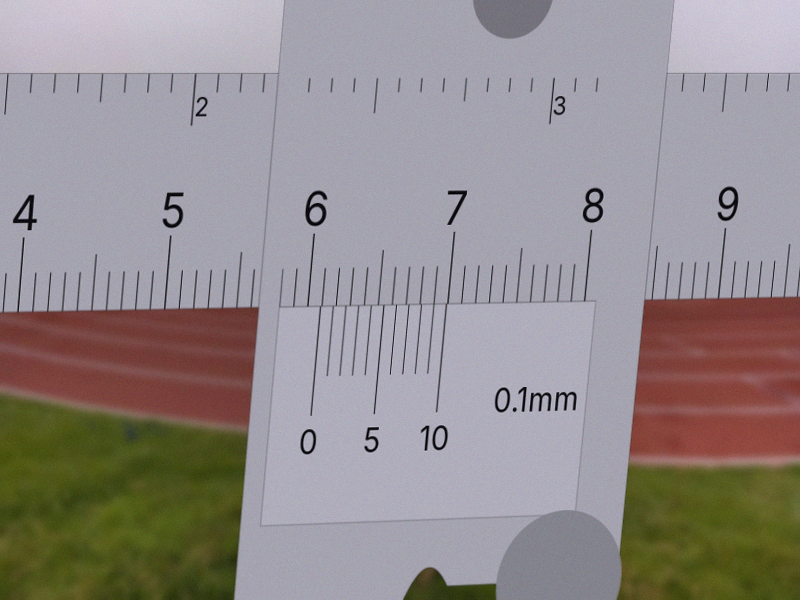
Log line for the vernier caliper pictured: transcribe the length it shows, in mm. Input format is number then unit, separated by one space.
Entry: 60.9 mm
